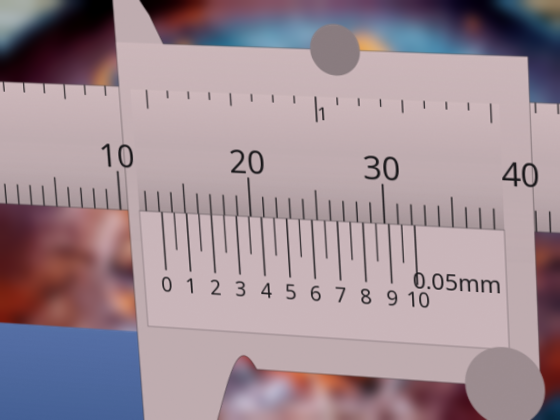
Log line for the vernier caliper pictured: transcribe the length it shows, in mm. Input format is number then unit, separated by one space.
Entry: 13.2 mm
